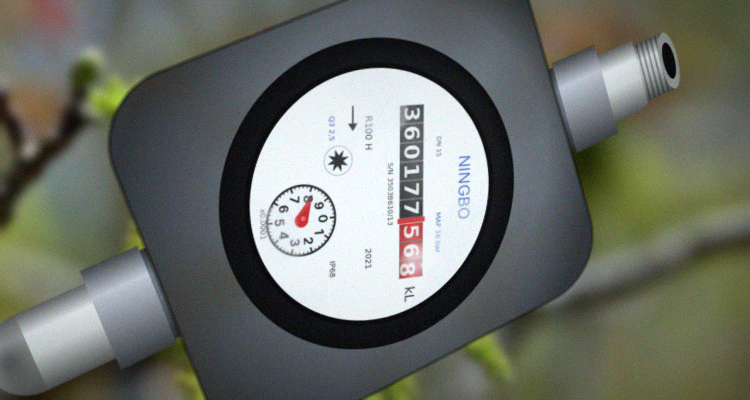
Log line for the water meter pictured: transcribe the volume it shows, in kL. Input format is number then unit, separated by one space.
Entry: 360177.5678 kL
